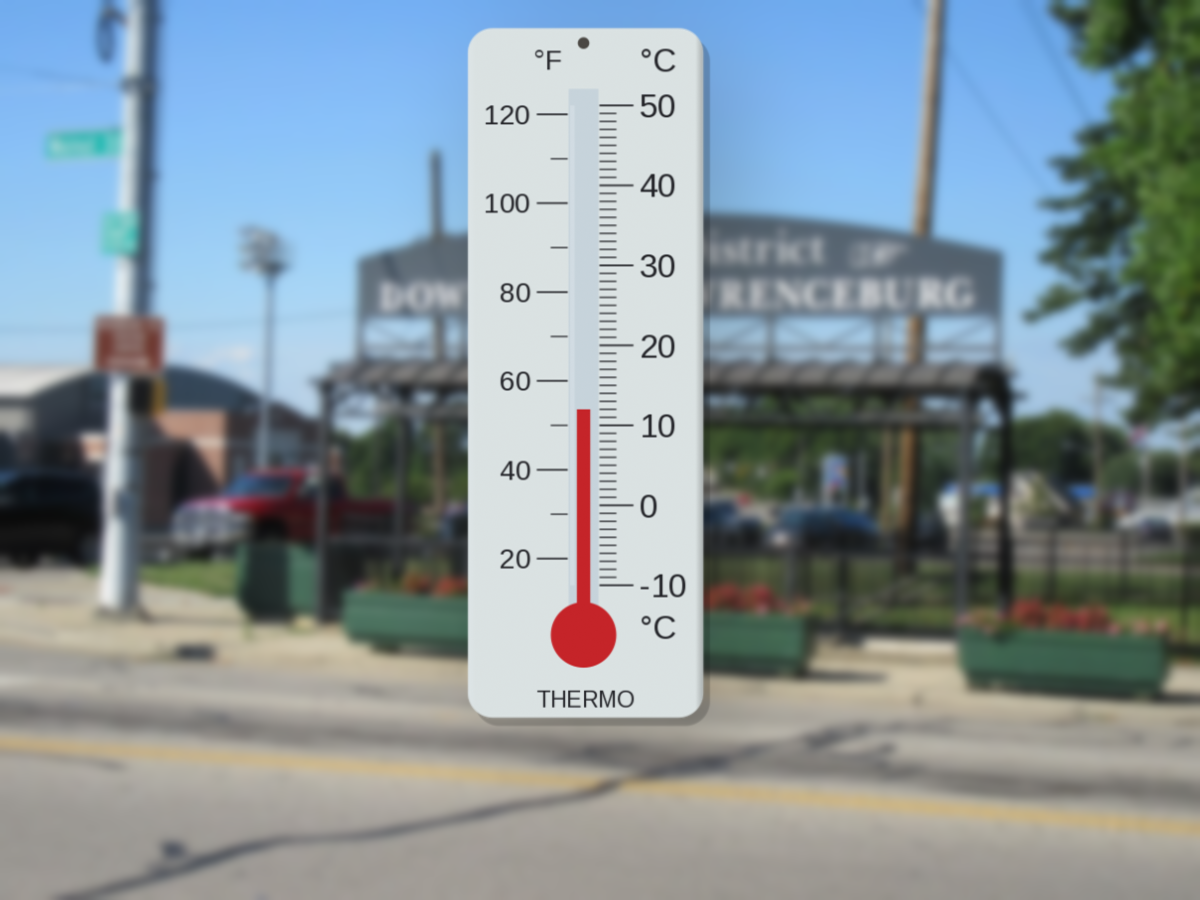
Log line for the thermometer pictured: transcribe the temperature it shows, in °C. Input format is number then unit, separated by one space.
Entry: 12 °C
